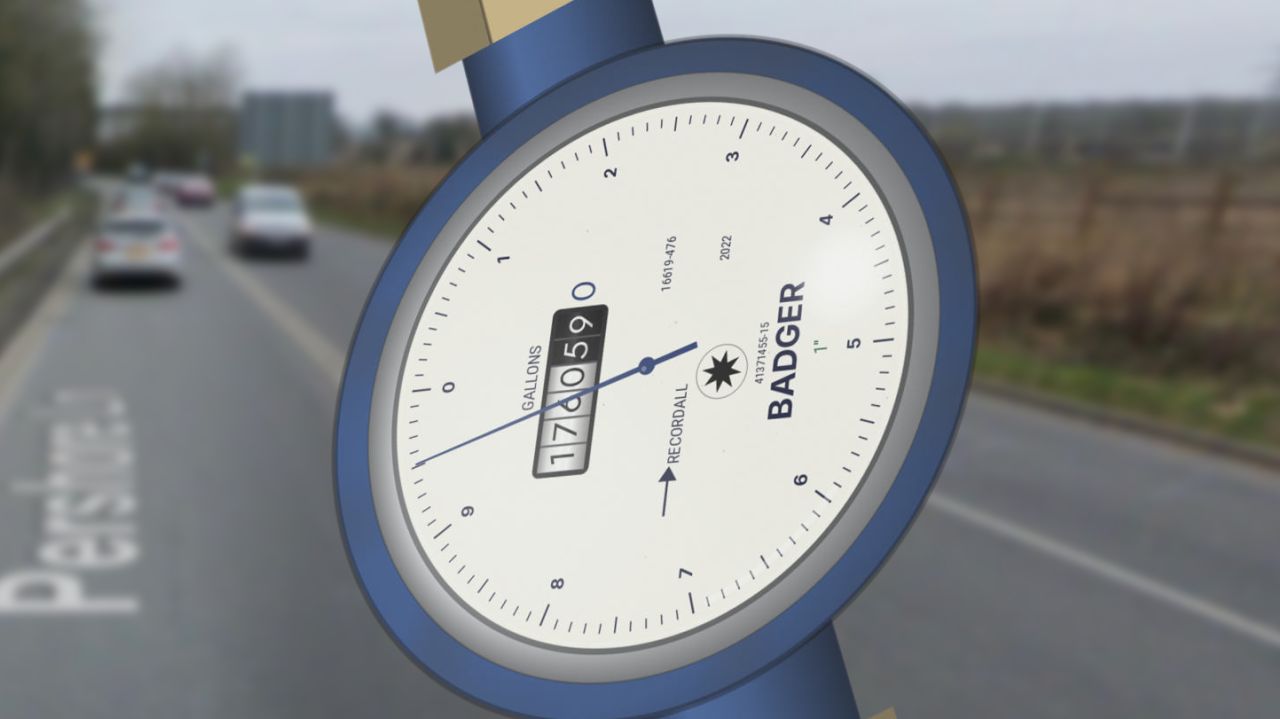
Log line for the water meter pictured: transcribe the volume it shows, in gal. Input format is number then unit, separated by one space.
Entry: 1760589.5 gal
